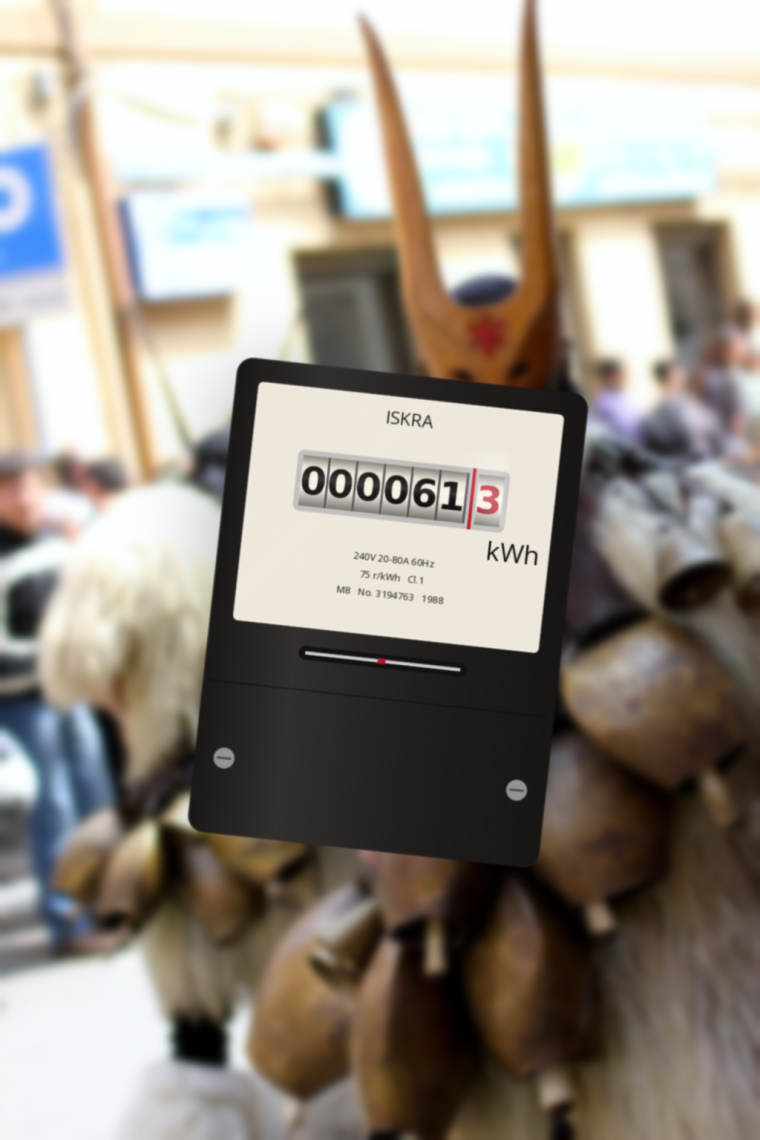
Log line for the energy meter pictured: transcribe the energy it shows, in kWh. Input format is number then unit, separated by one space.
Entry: 61.3 kWh
